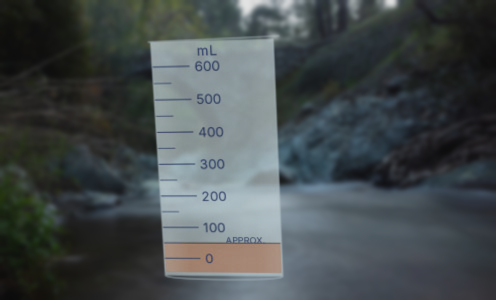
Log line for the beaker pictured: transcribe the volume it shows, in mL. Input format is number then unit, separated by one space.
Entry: 50 mL
